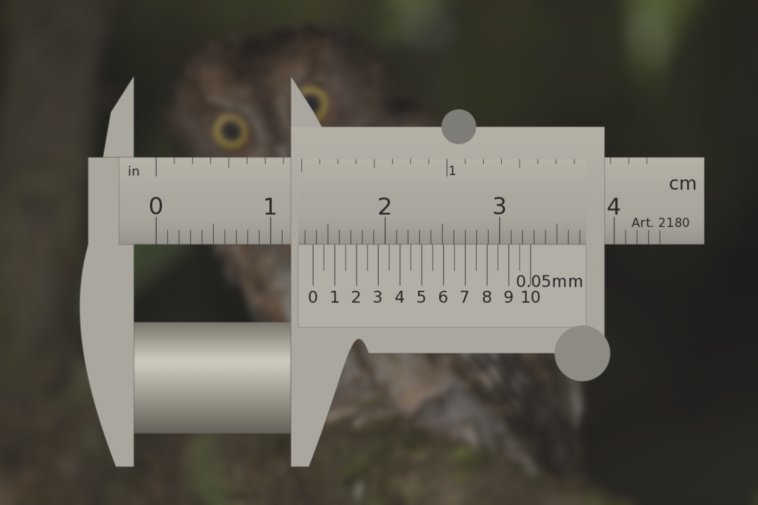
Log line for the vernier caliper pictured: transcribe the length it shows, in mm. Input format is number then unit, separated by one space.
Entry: 13.7 mm
